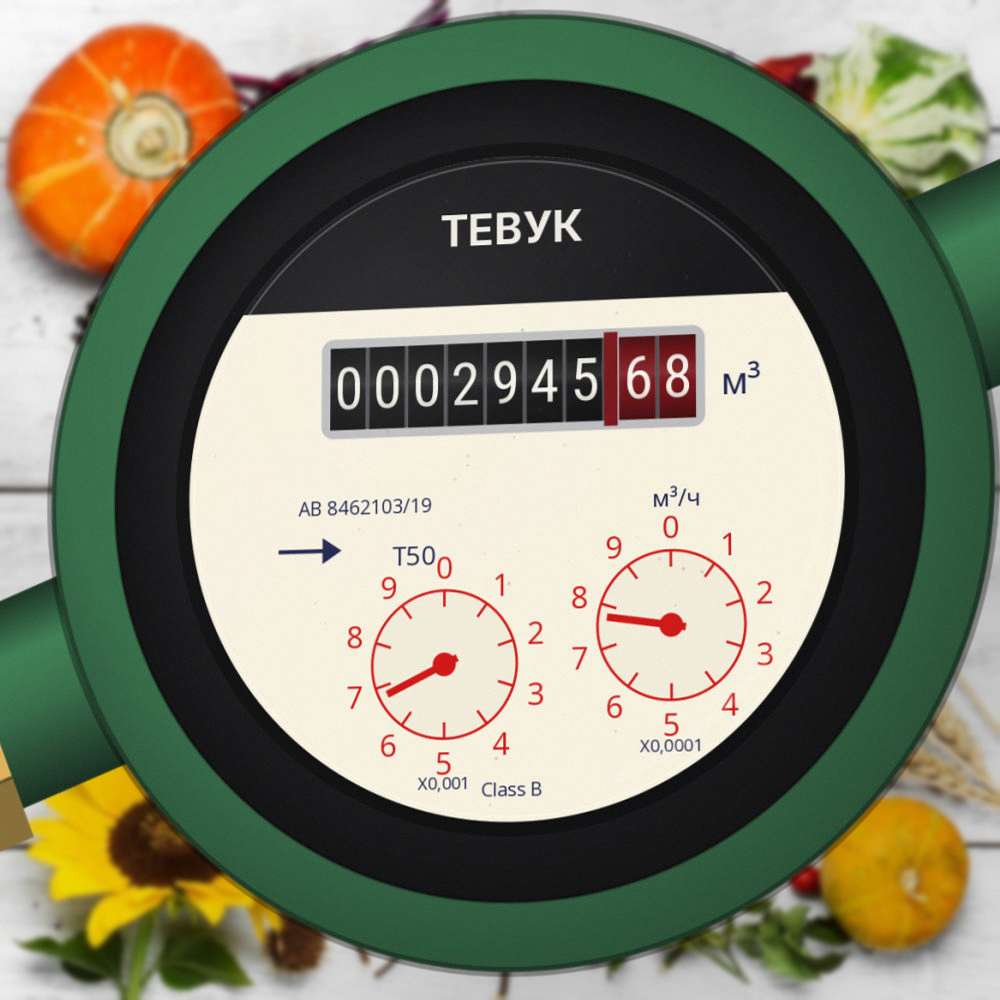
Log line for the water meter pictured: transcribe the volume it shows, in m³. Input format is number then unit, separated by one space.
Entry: 2945.6867 m³
